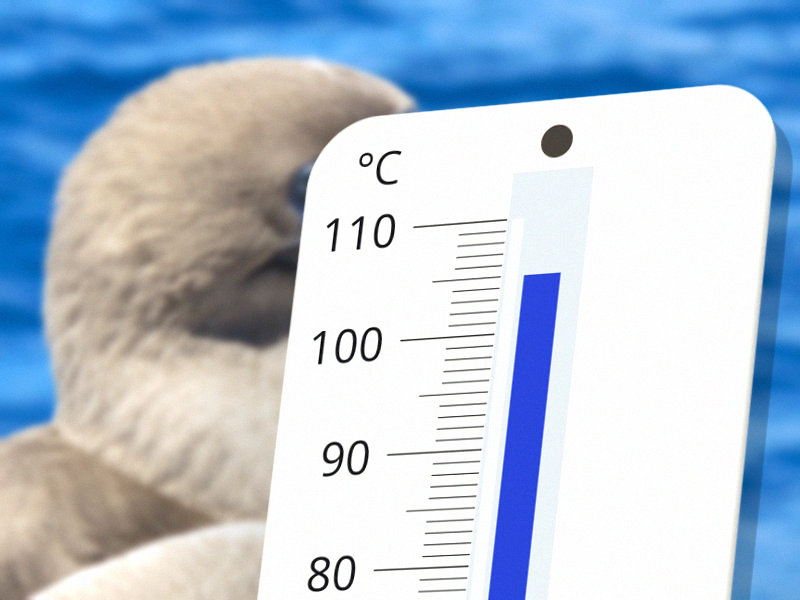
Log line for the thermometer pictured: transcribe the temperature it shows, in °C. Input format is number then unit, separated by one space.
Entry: 105 °C
